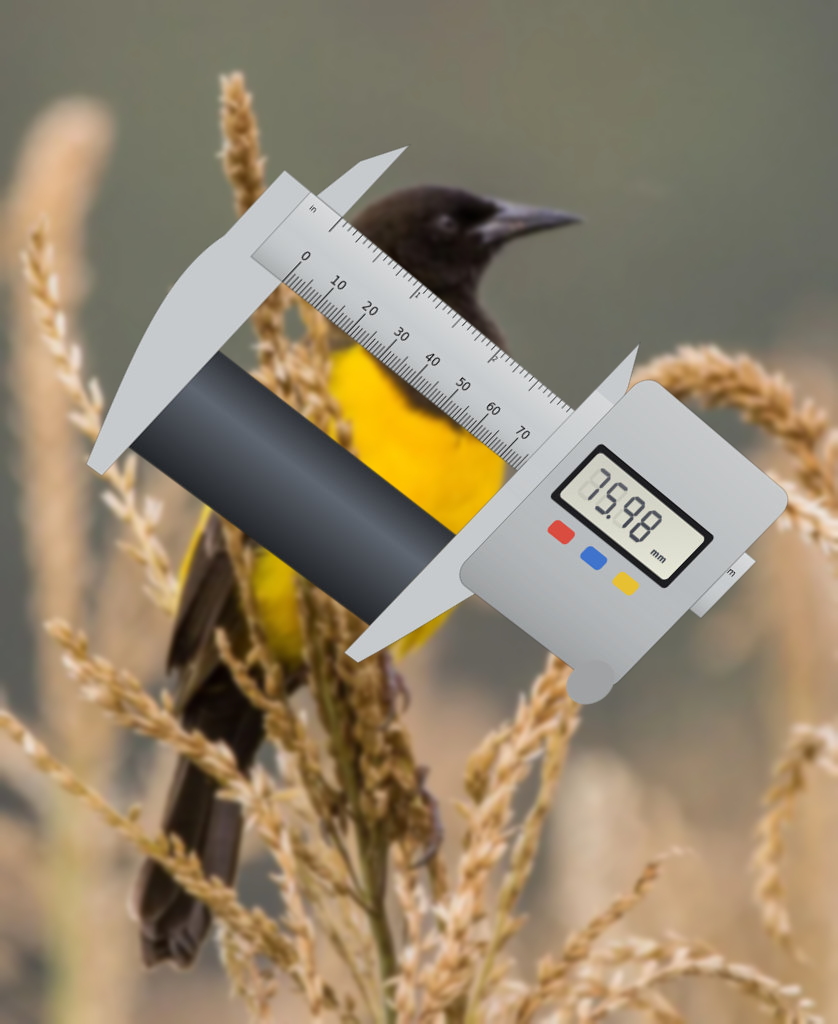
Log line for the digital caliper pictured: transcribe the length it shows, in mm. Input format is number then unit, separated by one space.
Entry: 75.98 mm
